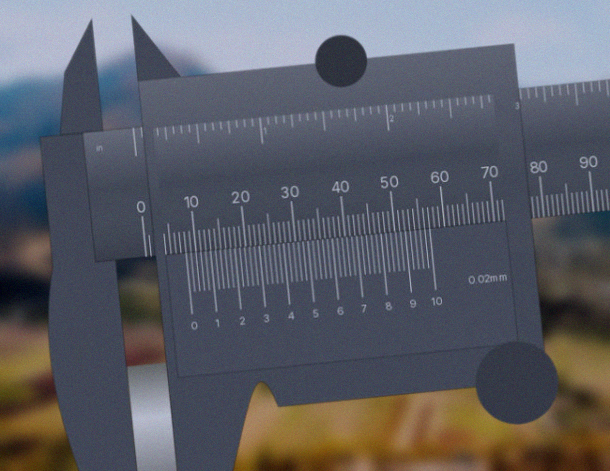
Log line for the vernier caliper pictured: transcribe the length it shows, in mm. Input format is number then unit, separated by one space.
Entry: 8.0 mm
